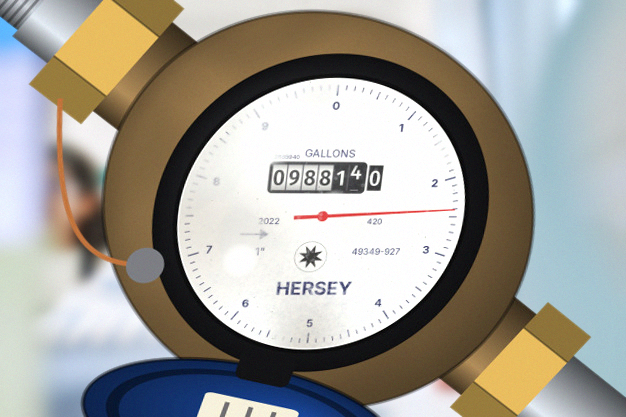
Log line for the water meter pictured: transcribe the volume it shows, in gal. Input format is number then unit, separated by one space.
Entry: 988142.4 gal
